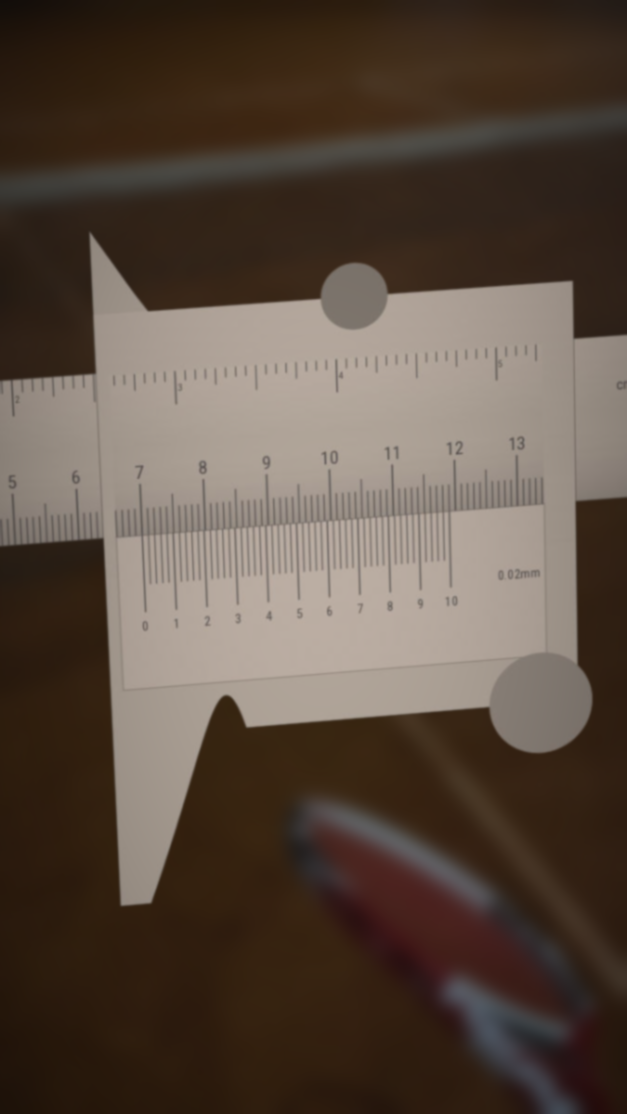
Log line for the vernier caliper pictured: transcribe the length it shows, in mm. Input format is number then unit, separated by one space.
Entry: 70.0 mm
